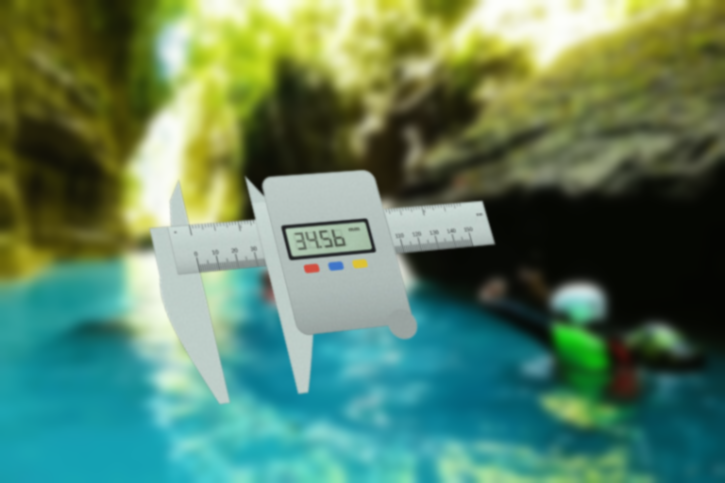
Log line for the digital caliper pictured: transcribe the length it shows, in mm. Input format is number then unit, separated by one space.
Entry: 34.56 mm
